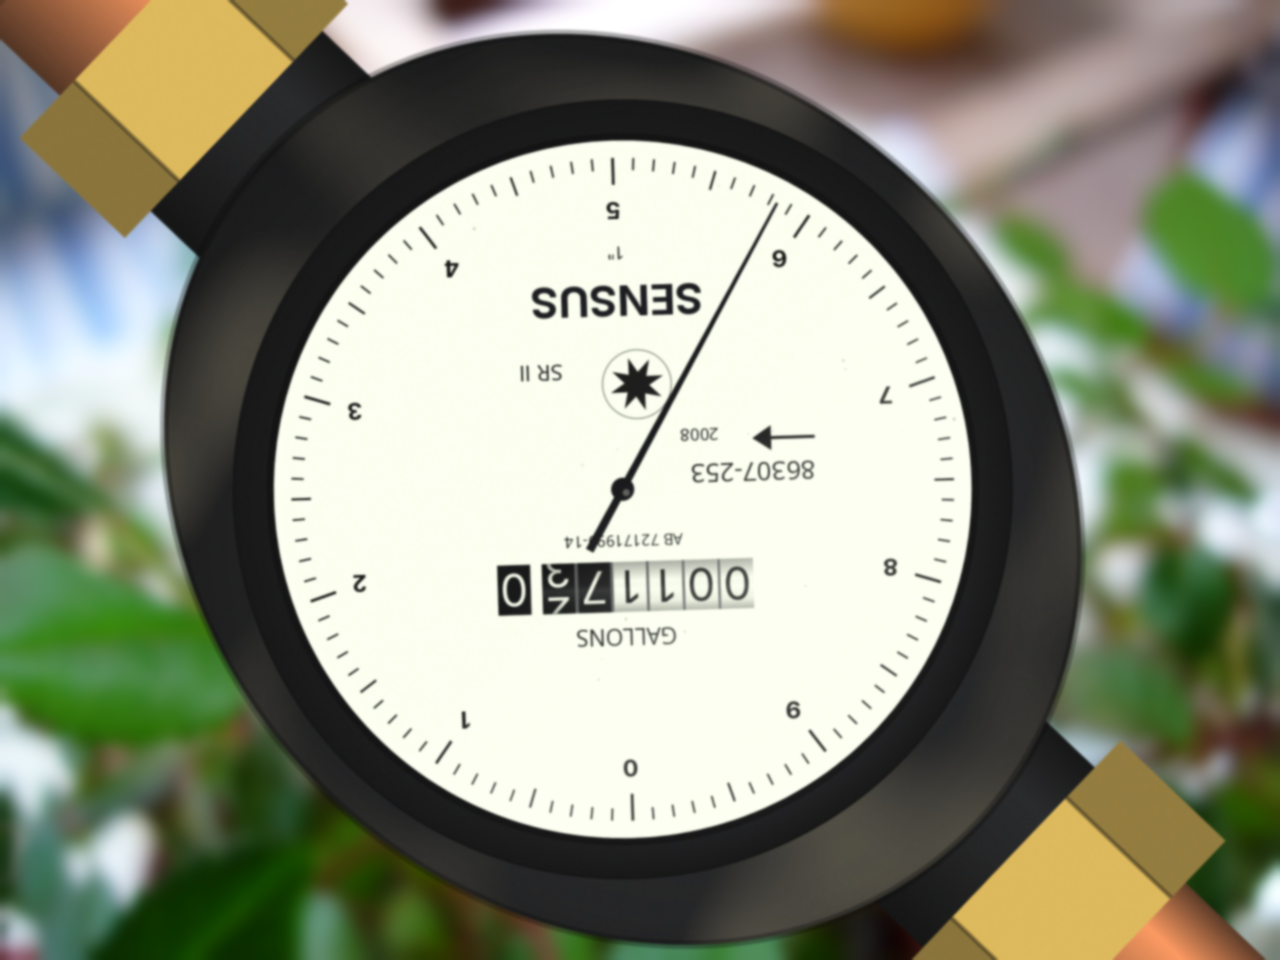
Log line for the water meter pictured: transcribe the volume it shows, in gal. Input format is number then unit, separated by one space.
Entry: 11725.8 gal
